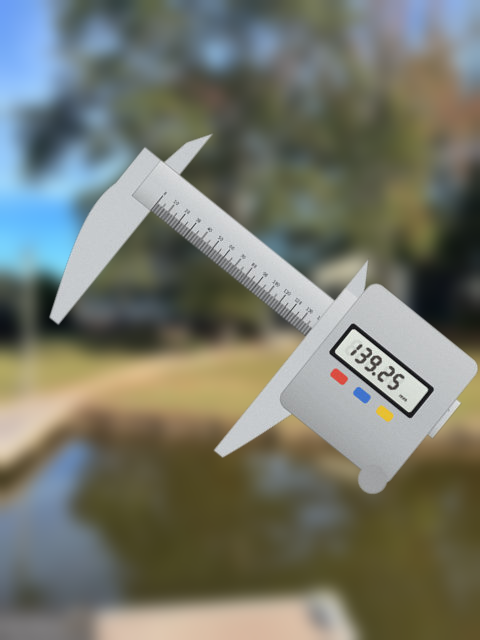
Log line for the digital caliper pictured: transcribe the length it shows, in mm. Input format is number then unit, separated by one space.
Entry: 139.25 mm
